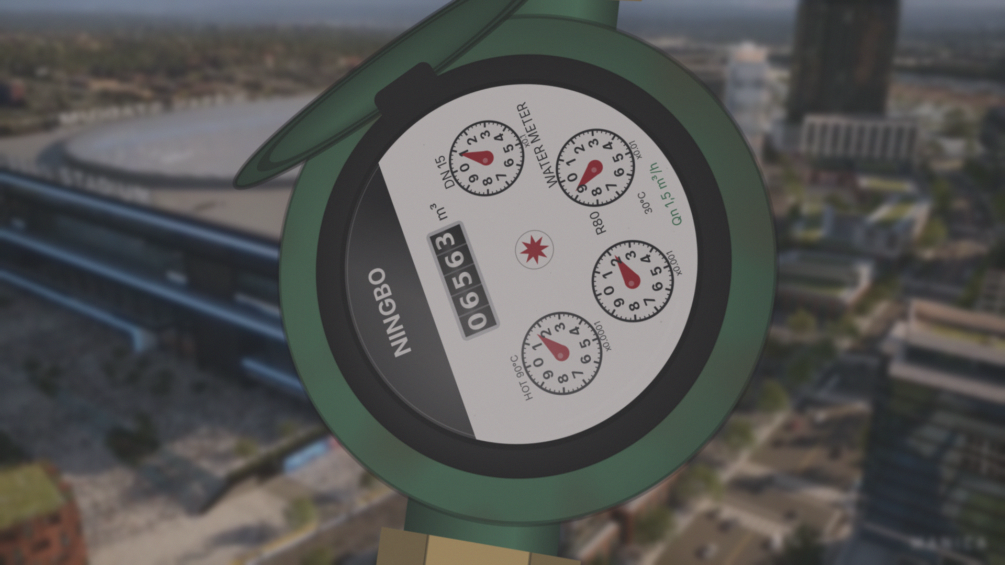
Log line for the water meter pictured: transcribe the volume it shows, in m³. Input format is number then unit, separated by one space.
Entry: 6563.0921 m³
